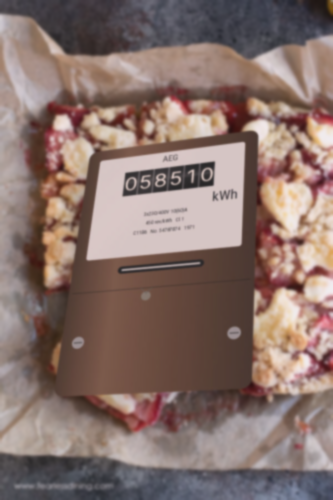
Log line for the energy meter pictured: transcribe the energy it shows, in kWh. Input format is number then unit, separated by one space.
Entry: 58510 kWh
